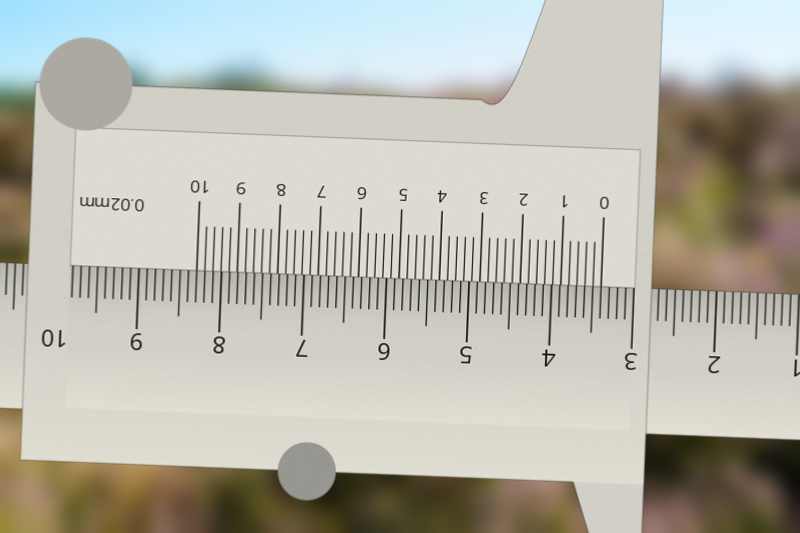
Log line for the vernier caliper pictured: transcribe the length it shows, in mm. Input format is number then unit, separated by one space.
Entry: 34.0 mm
